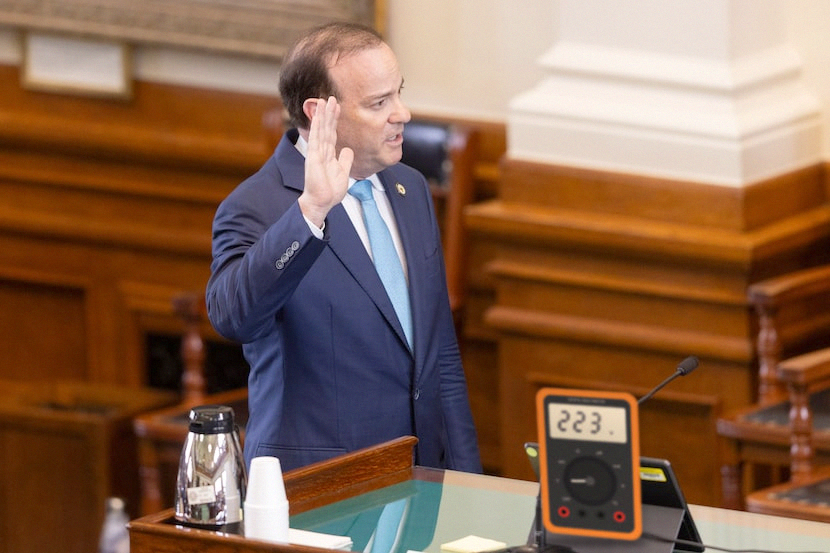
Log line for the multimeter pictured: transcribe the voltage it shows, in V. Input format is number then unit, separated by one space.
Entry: 223 V
